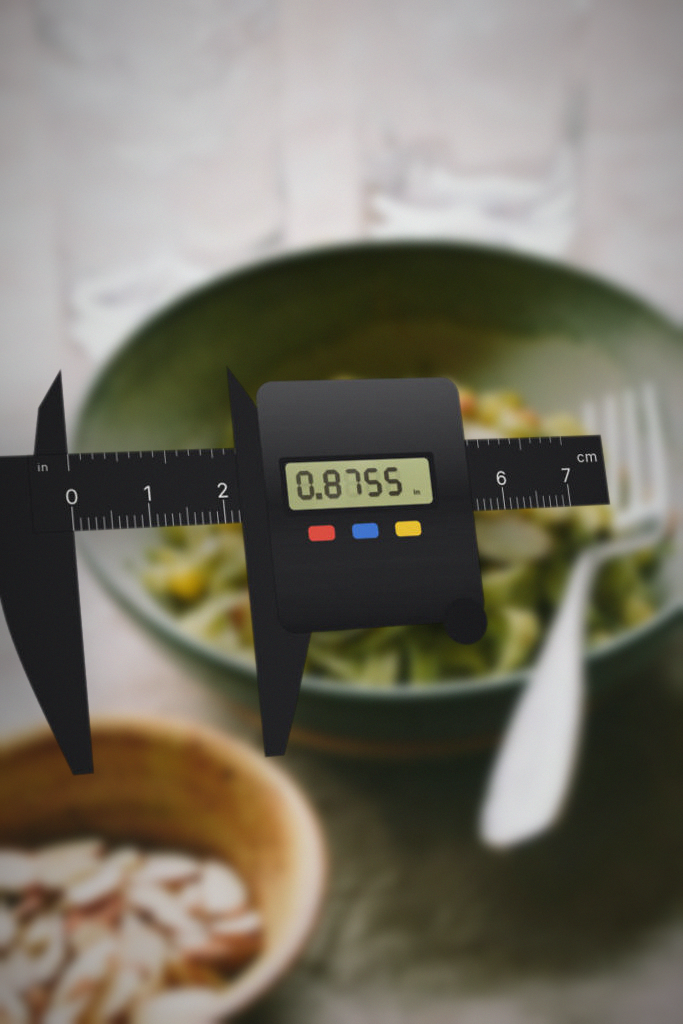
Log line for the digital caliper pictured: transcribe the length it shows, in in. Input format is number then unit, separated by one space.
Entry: 0.8755 in
